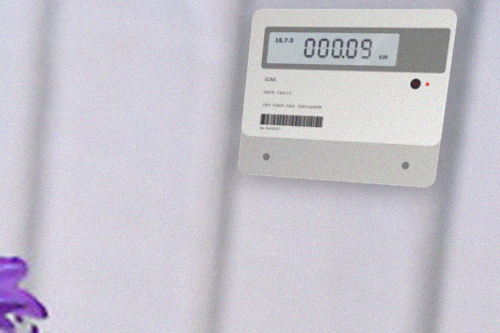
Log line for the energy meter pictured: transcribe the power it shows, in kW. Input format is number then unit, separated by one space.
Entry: 0.09 kW
